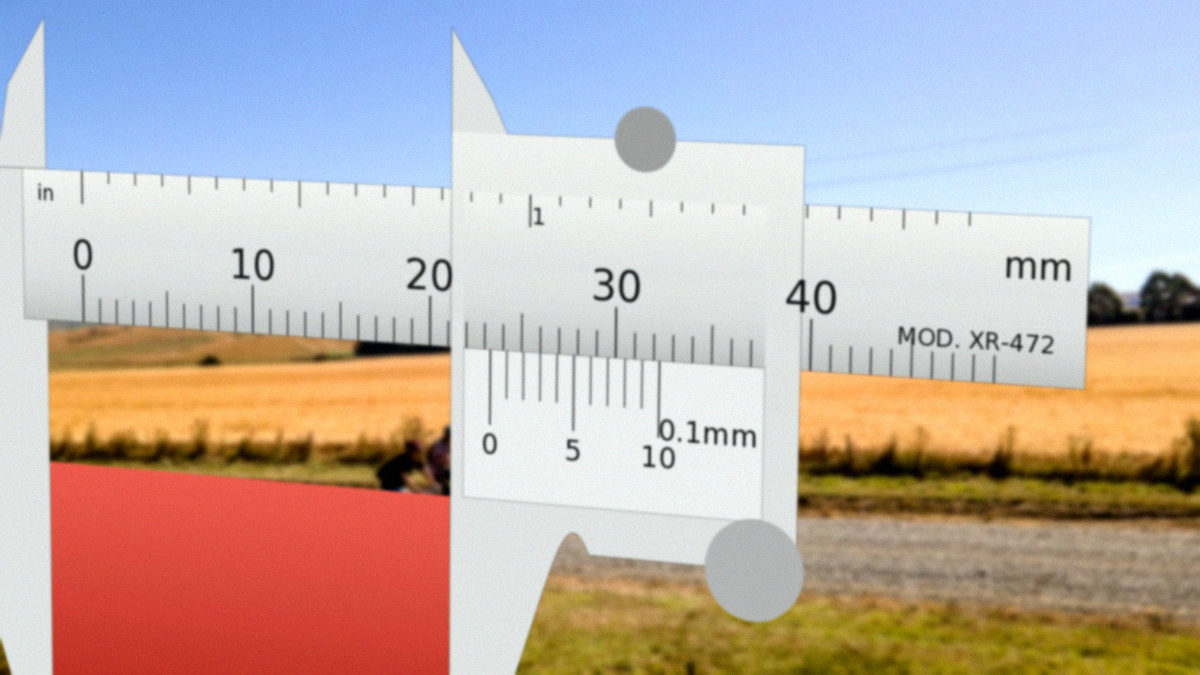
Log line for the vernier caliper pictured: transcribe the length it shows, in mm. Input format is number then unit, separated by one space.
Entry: 23.3 mm
